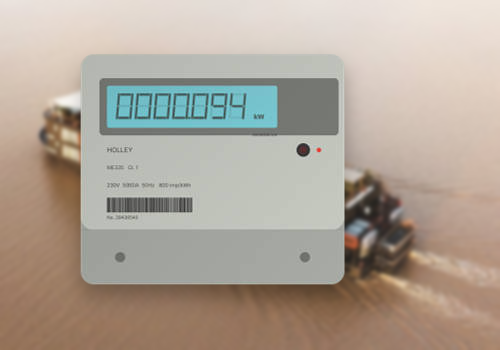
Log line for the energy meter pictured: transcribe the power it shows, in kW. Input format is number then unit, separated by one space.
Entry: 0.094 kW
